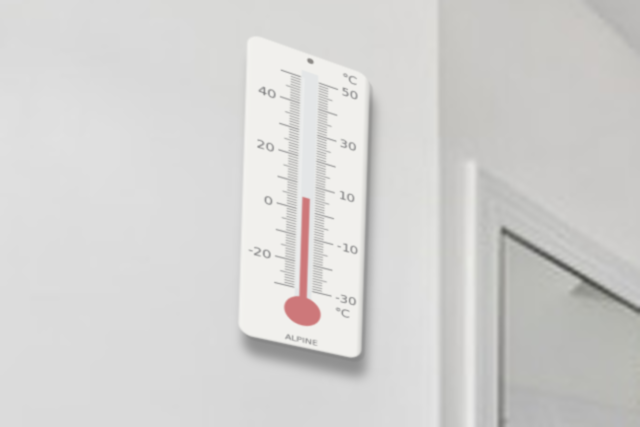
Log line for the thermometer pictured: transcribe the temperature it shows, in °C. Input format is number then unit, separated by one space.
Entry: 5 °C
